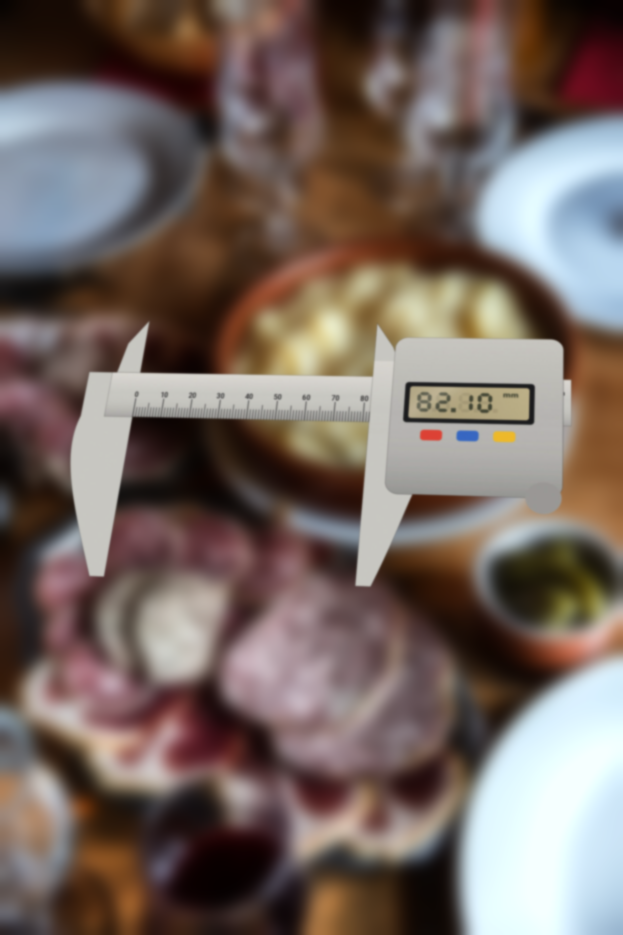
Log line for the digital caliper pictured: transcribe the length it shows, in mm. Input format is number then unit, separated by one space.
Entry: 82.10 mm
